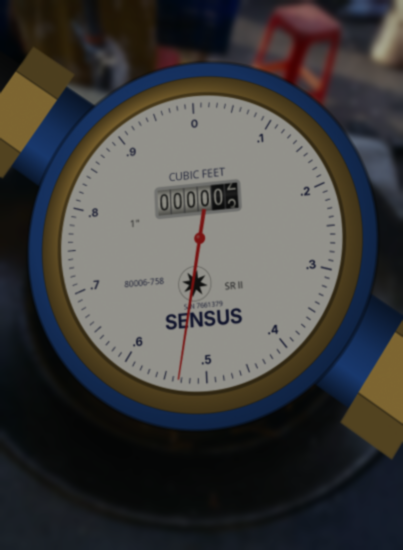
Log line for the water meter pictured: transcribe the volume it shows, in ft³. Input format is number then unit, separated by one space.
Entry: 2.53 ft³
